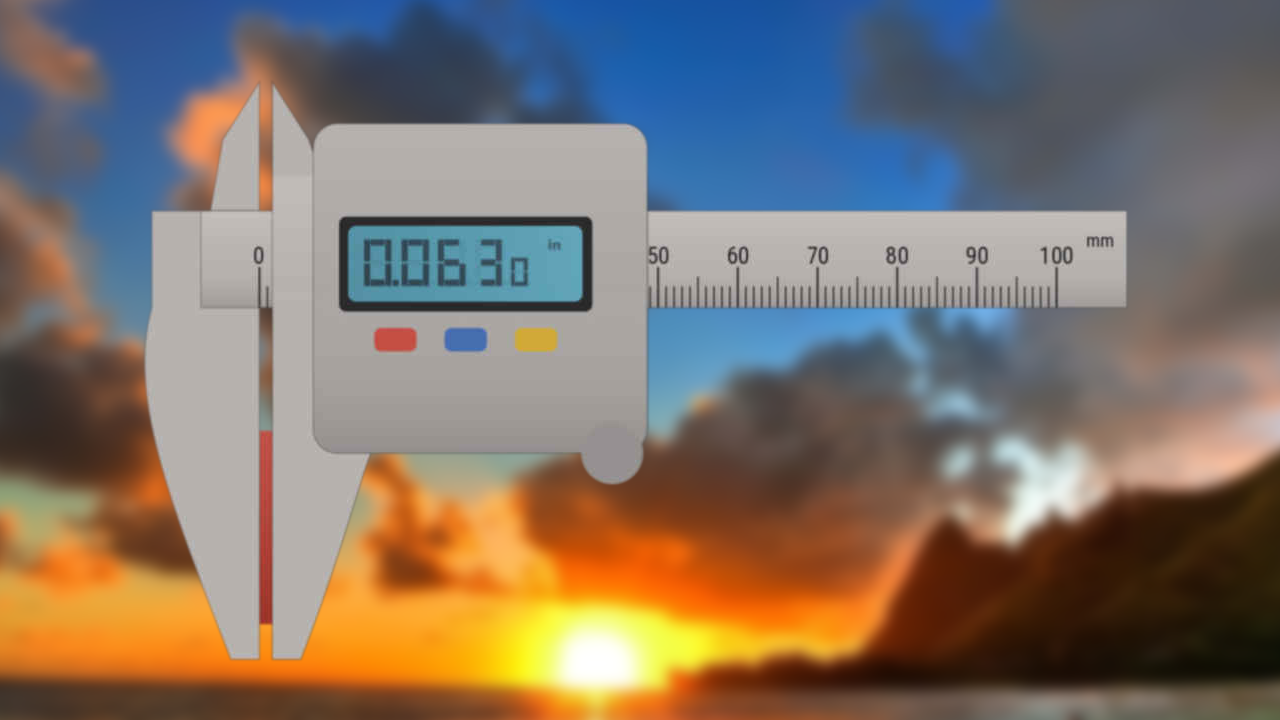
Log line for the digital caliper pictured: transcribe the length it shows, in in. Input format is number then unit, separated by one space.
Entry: 0.0630 in
